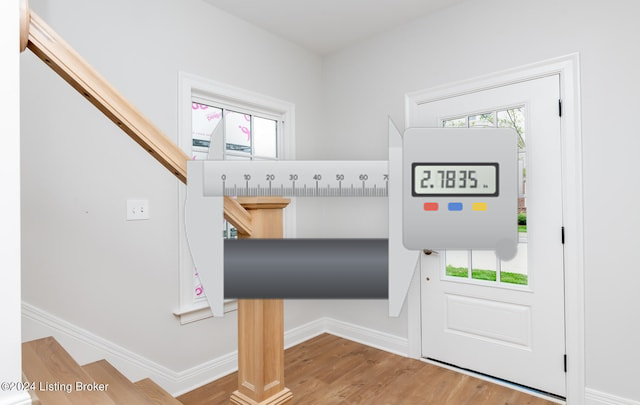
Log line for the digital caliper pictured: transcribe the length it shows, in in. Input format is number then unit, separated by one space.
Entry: 2.7835 in
